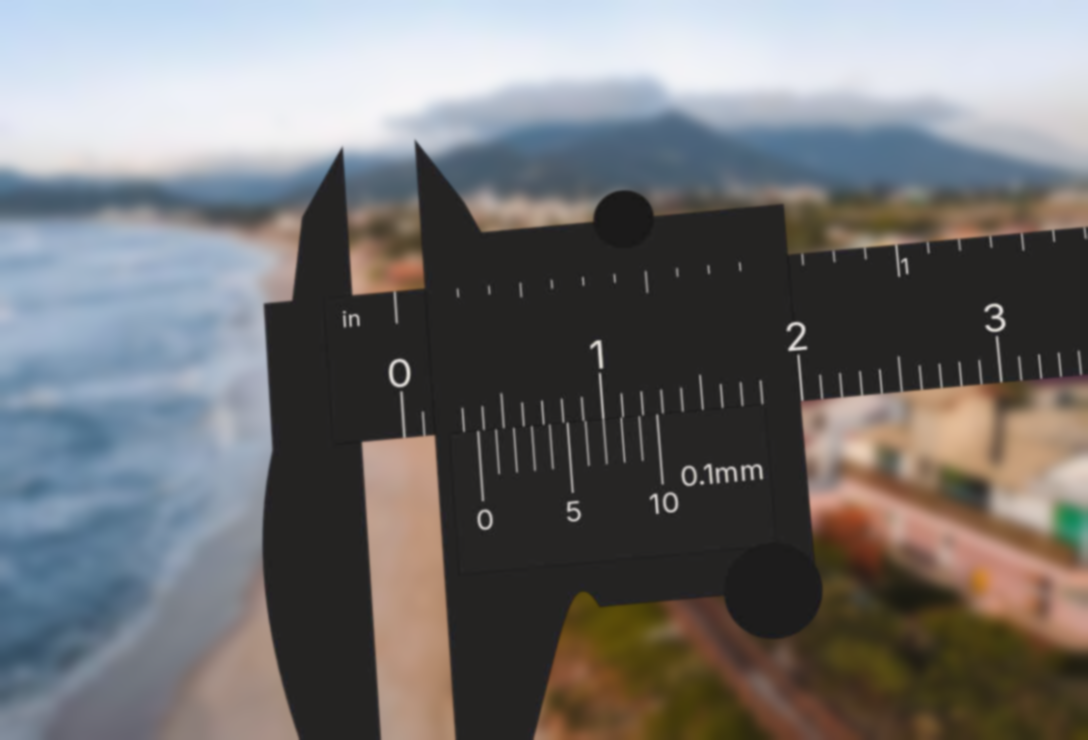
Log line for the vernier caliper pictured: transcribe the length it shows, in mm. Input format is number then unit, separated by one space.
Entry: 3.7 mm
